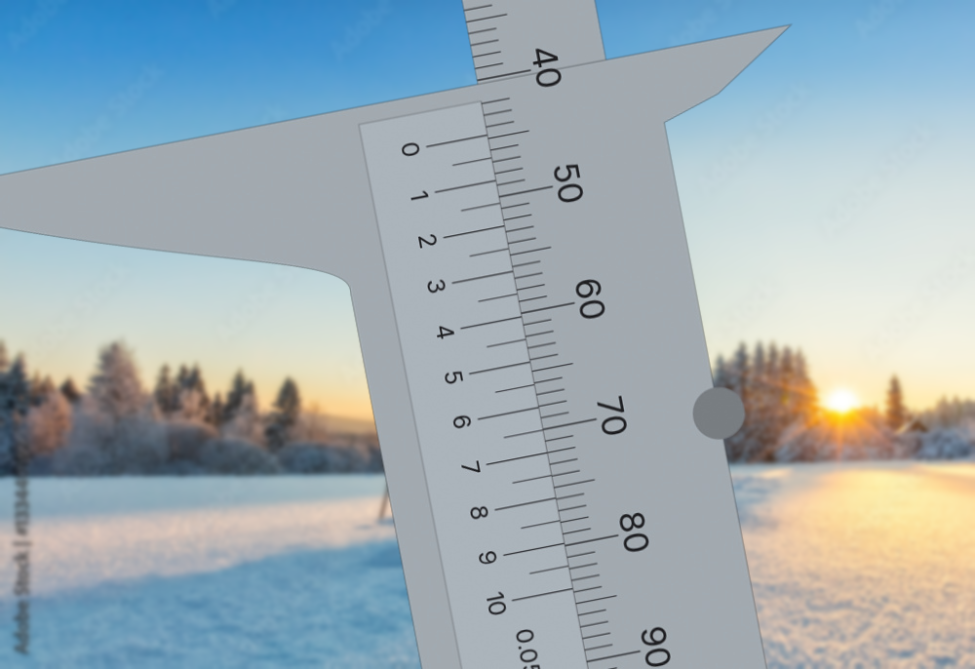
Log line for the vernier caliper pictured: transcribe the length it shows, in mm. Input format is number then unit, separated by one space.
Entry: 44.7 mm
